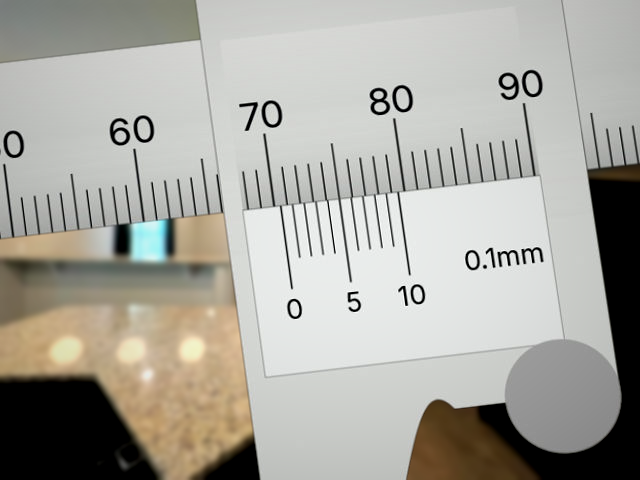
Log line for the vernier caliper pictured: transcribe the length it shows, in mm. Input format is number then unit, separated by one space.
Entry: 70.5 mm
